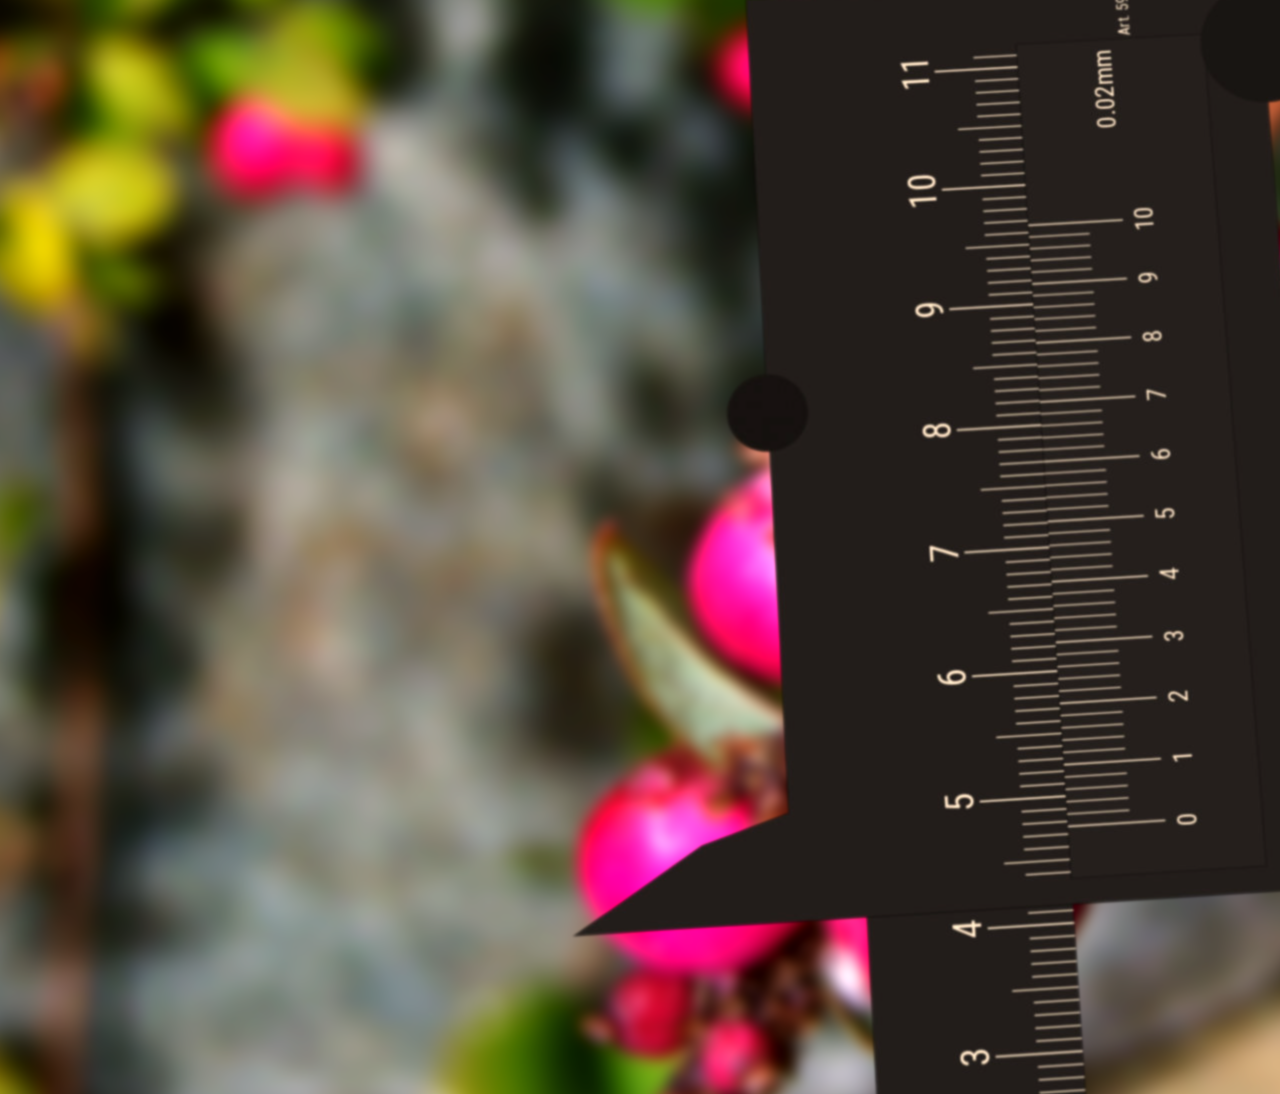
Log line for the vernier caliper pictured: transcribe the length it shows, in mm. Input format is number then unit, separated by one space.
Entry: 47.6 mm
